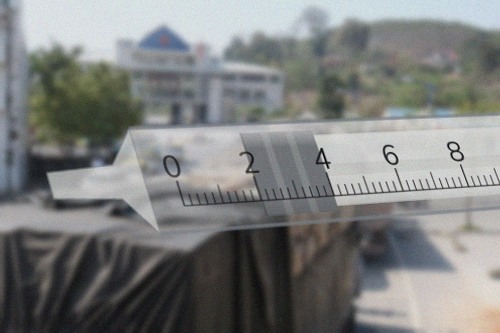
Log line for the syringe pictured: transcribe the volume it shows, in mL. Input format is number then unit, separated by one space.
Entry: 2 mL
